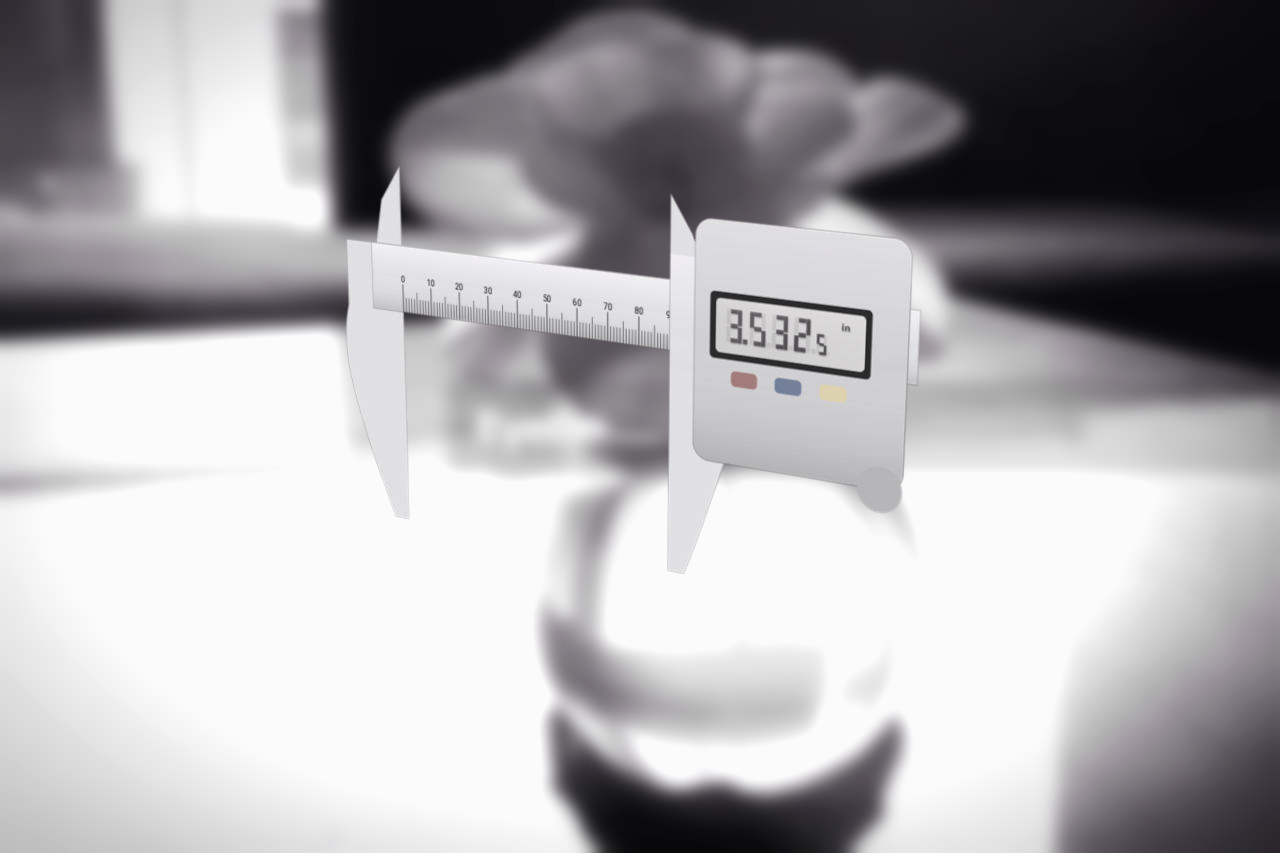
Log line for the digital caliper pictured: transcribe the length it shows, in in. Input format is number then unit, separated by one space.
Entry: 3.5325 in
